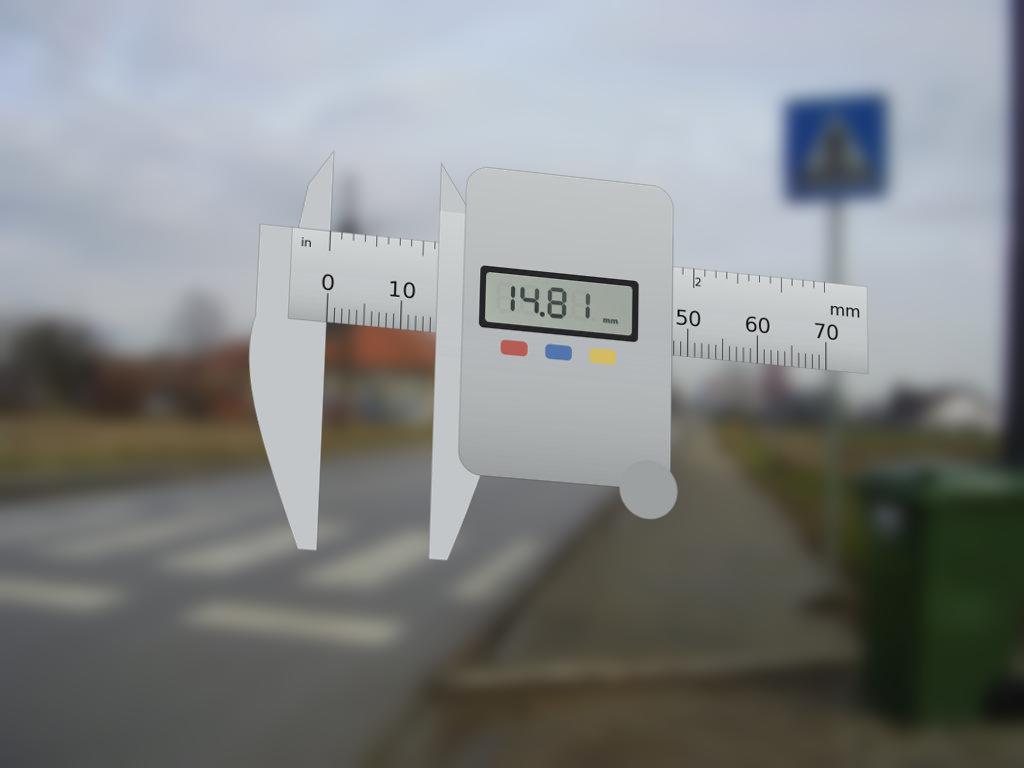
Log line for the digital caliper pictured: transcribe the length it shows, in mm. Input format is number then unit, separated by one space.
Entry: 14.81 mm
